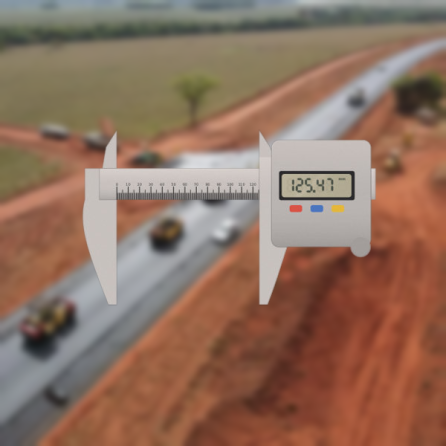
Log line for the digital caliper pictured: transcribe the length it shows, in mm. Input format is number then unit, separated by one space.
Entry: 125.47 mm
